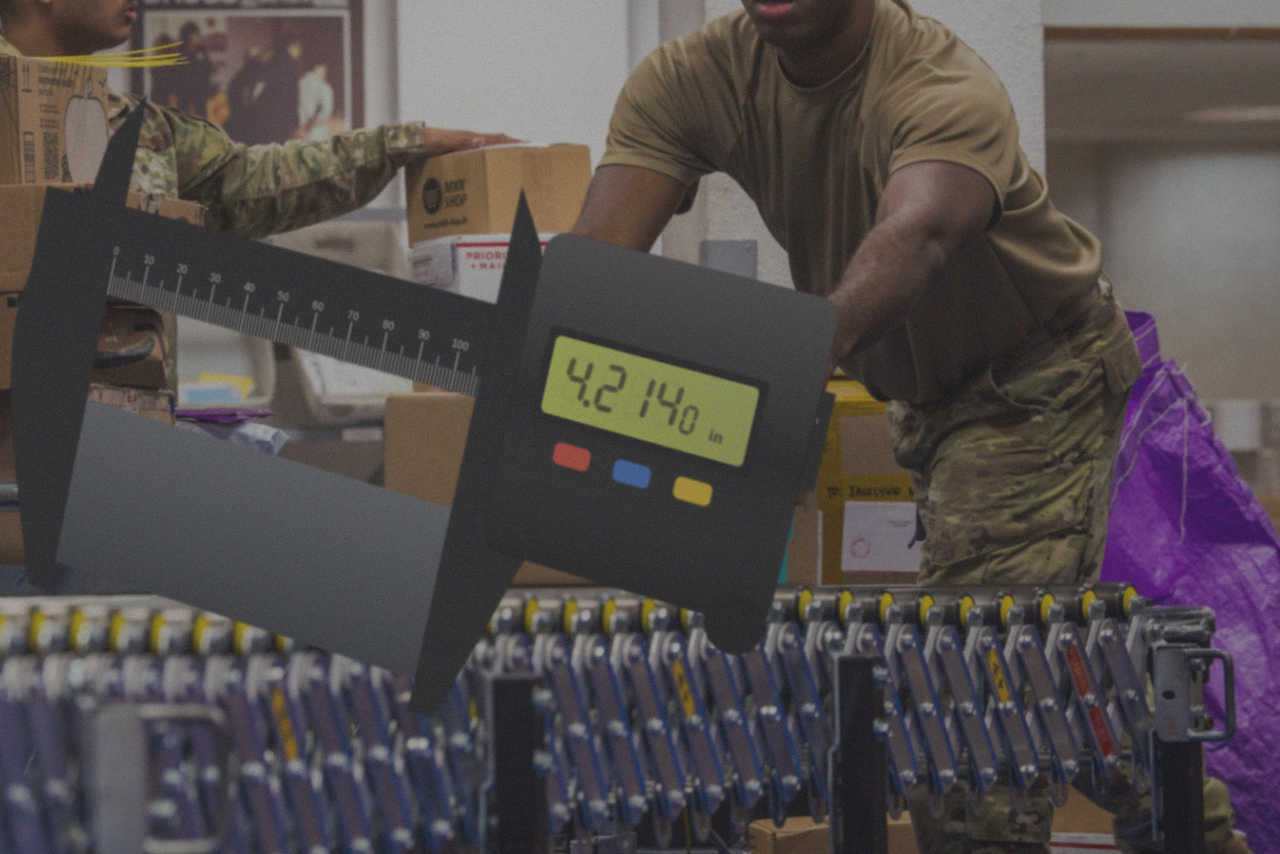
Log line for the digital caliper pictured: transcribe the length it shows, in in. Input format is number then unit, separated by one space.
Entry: 4.2140 in
